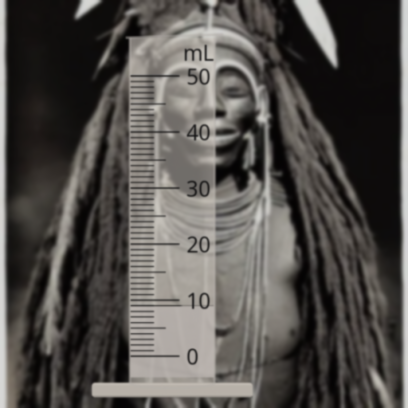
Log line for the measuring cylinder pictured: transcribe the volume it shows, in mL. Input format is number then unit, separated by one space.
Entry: 9 mL
